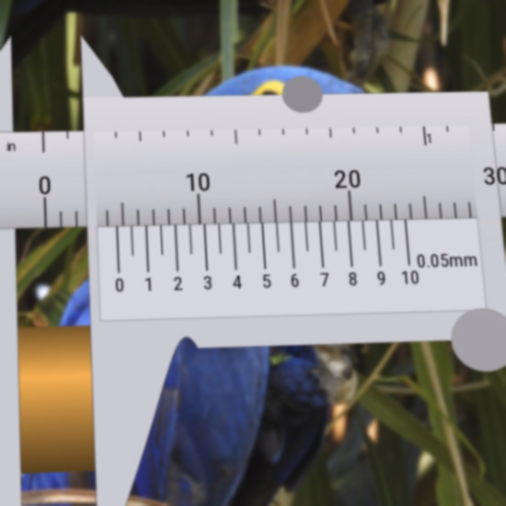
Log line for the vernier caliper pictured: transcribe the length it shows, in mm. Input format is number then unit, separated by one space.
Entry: 4.6 mm
